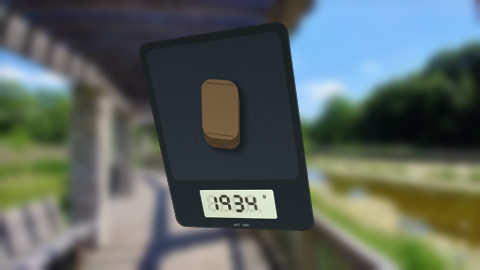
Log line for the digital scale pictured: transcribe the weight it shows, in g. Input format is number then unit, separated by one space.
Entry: 1934 g
